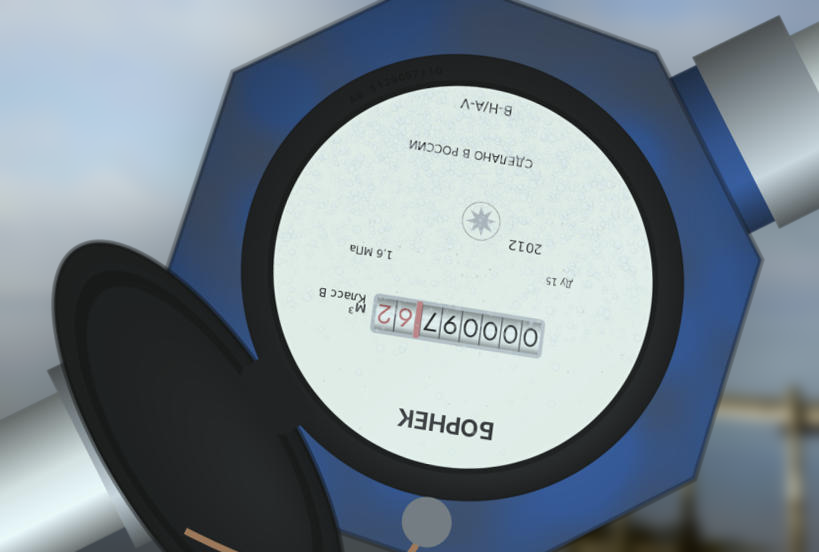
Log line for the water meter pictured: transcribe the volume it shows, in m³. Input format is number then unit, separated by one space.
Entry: 97.62 m³
